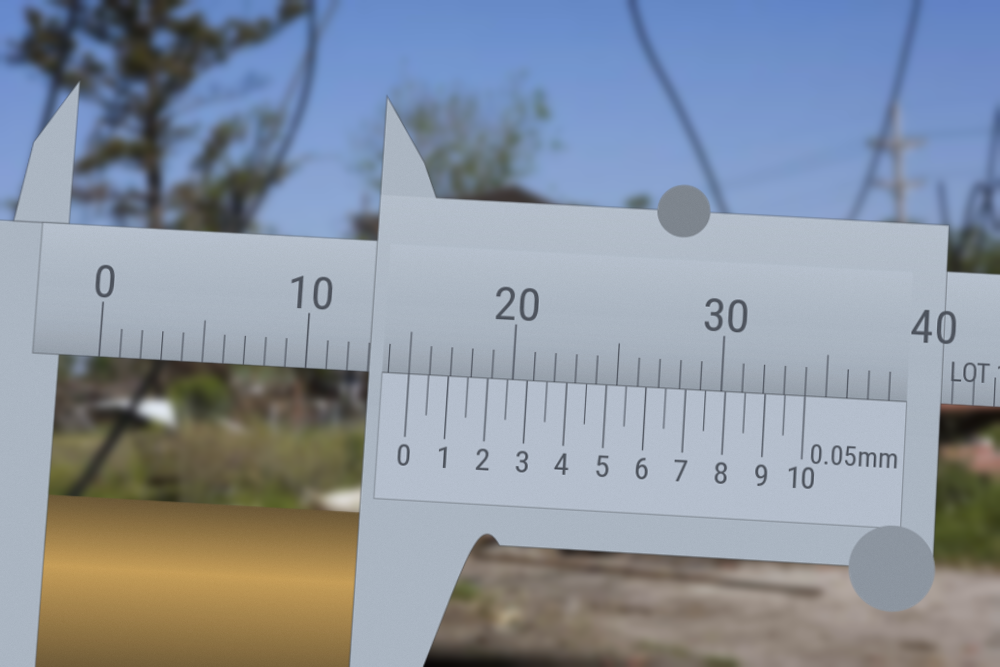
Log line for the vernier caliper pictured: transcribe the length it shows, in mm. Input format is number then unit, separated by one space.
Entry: 15.0 mm
